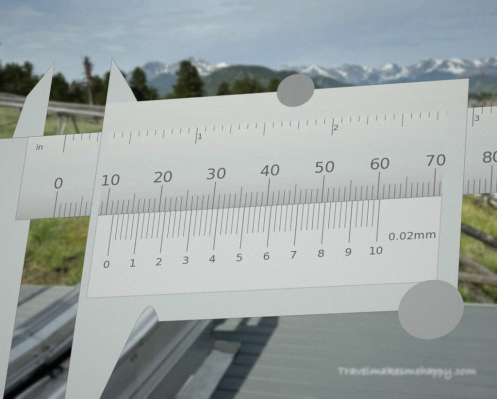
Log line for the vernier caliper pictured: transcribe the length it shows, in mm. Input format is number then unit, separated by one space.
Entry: 11.4 mm
